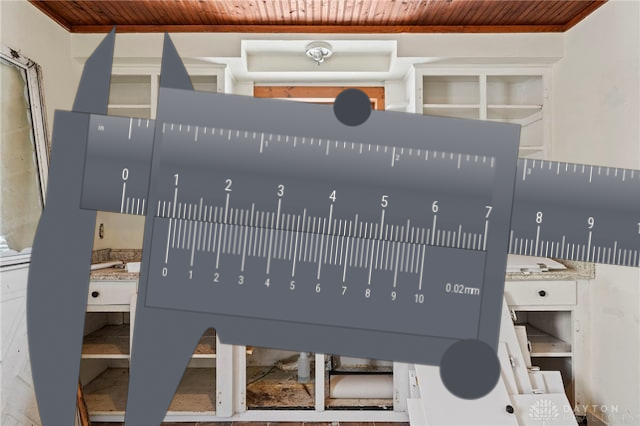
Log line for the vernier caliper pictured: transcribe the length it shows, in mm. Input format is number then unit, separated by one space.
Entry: 9.5 mm
